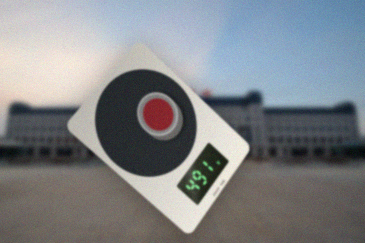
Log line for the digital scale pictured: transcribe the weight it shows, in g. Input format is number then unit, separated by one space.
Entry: 491 g
